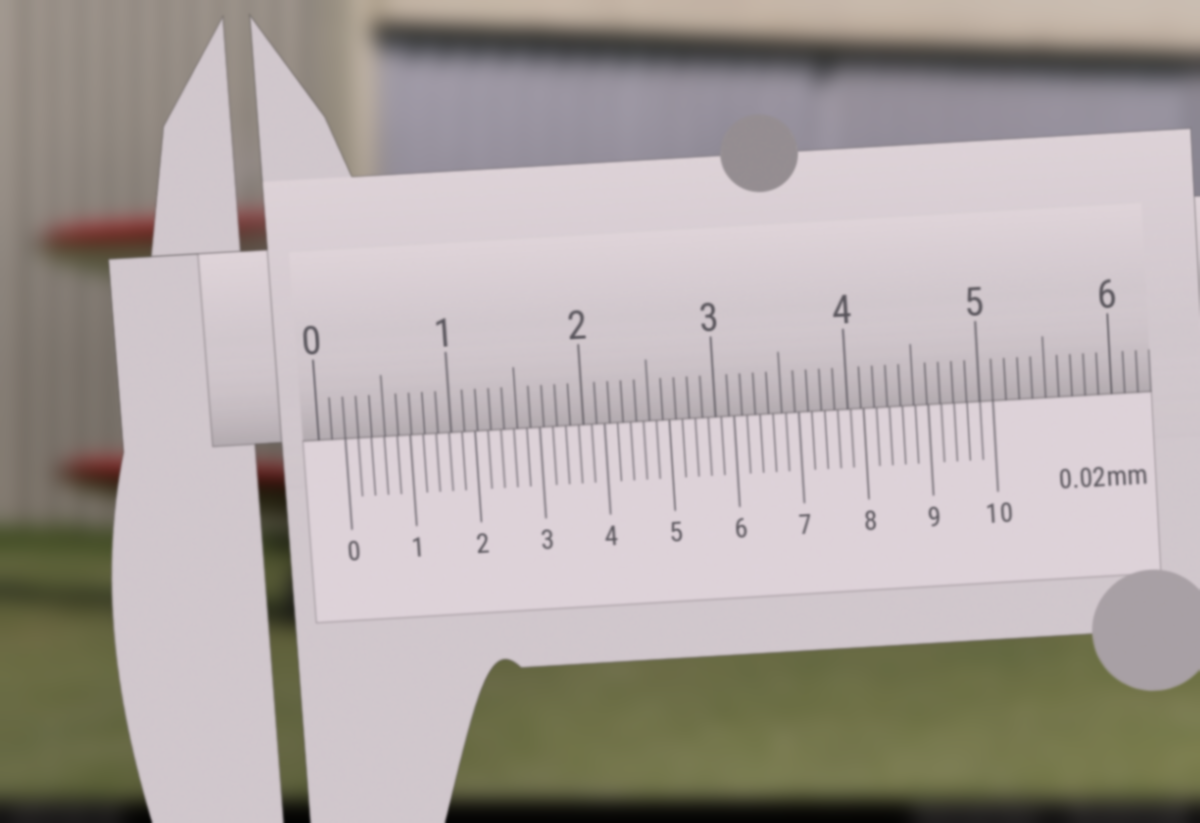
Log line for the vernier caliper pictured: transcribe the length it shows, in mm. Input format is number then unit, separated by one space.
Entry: 2.0 mm
